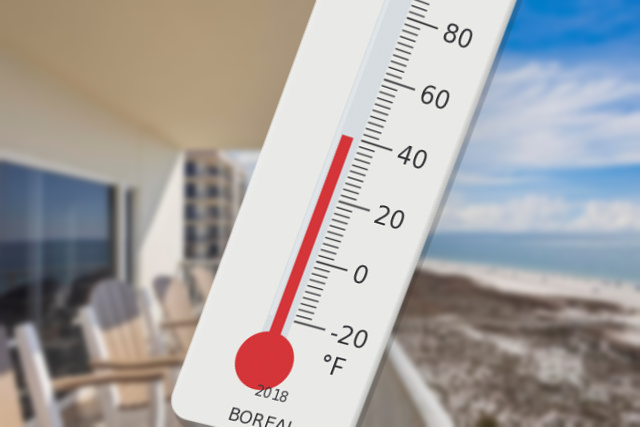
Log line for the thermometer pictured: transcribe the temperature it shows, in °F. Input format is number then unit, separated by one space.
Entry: 40 °F
